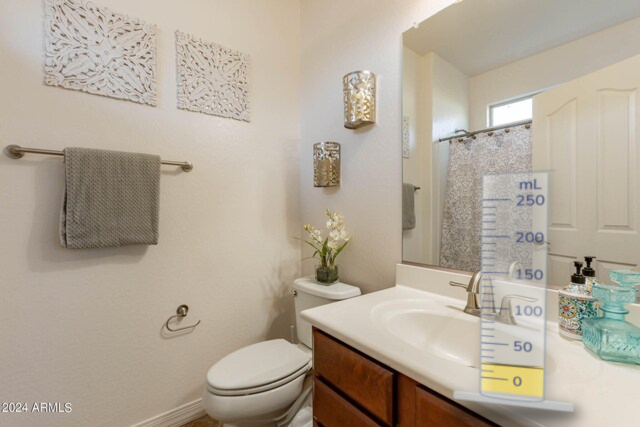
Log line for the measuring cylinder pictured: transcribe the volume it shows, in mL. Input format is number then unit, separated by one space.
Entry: 20 mL
